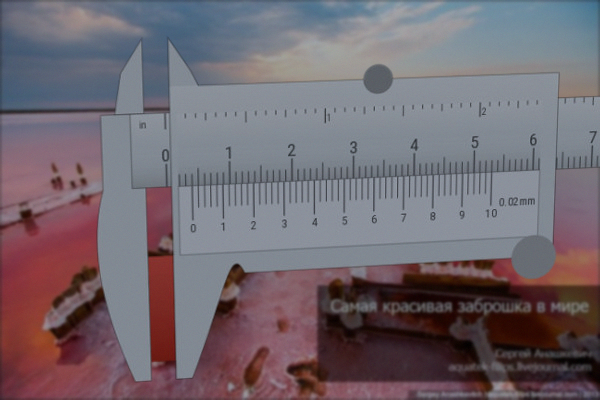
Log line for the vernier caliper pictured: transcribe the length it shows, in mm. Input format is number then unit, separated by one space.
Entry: 4.0 mm
